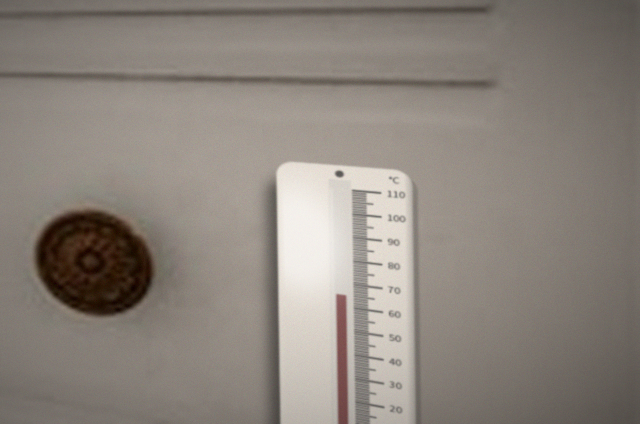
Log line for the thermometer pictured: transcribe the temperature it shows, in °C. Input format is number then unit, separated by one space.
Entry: 65 °C
